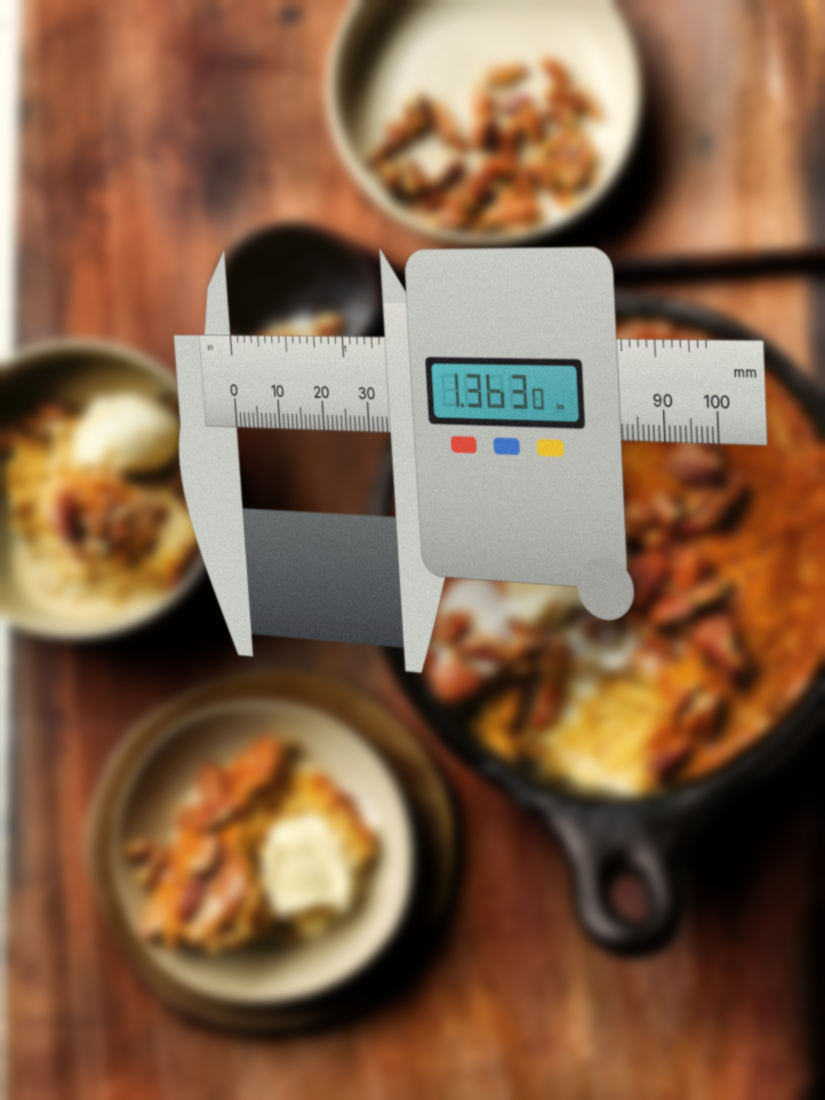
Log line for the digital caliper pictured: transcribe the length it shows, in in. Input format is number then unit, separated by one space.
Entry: 1.3630 in
